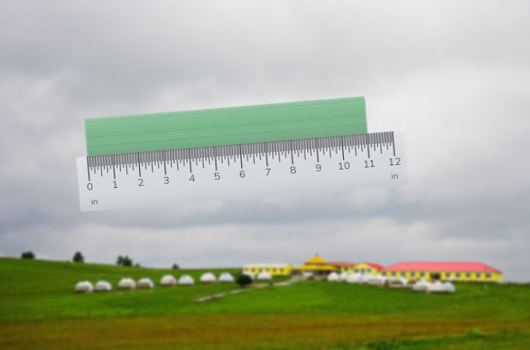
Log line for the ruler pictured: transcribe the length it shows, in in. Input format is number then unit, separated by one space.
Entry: 11 in
